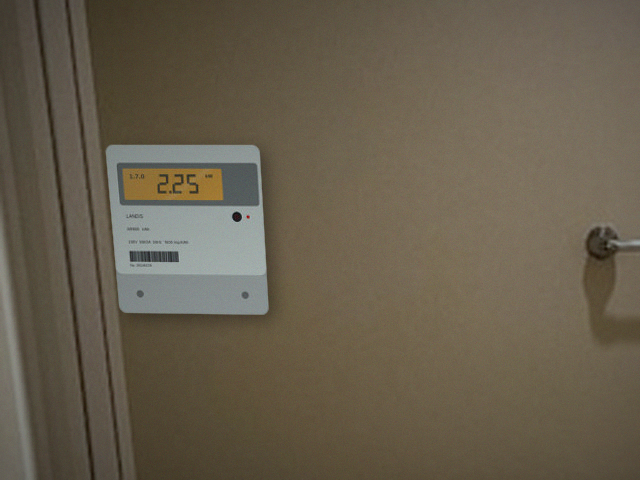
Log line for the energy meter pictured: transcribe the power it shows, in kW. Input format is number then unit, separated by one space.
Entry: 2.25 kW
